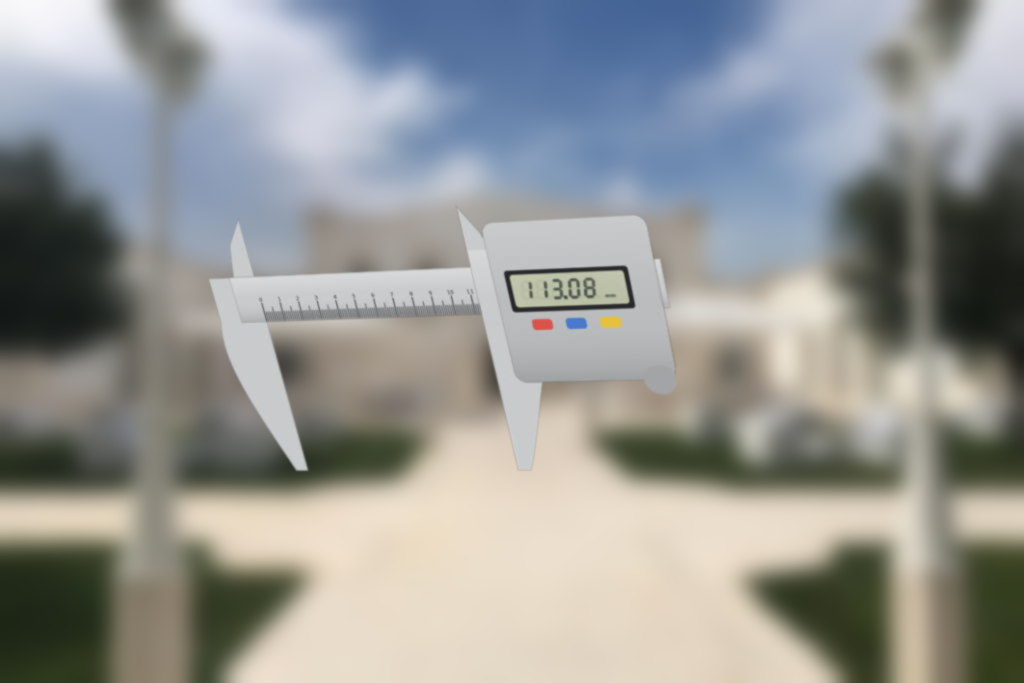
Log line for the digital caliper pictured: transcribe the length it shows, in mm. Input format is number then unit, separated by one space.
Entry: 113.08 mm
